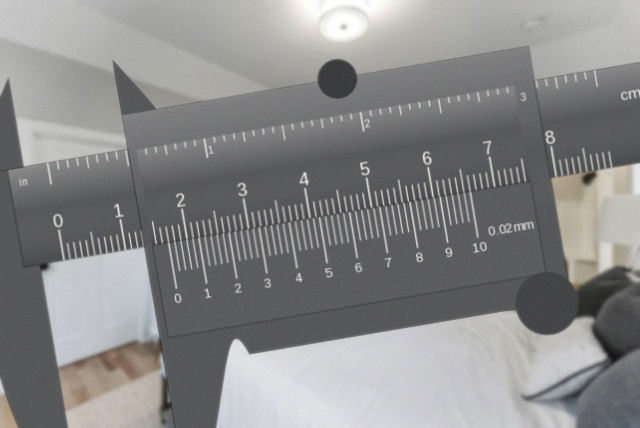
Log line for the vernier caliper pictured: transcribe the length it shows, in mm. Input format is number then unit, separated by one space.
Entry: 17.0 mm
